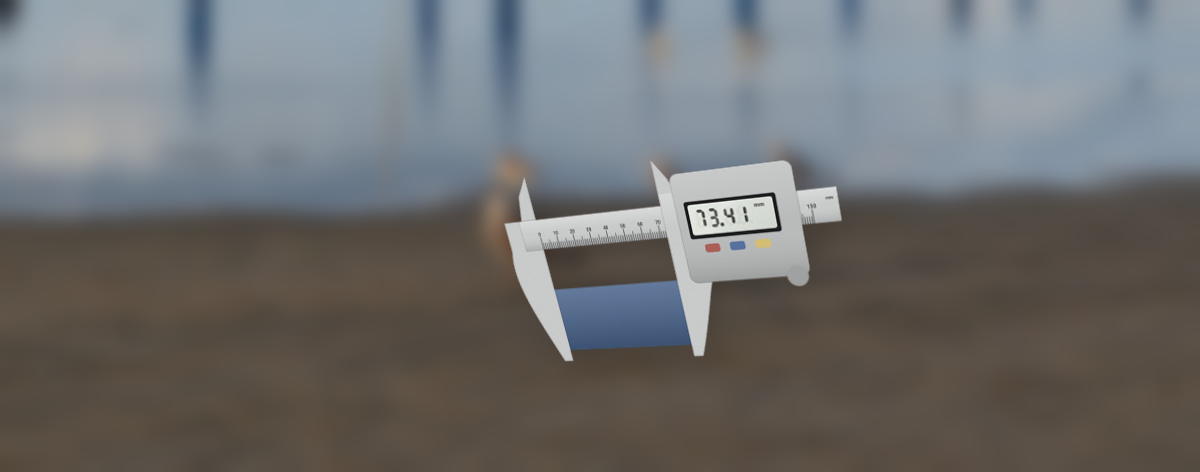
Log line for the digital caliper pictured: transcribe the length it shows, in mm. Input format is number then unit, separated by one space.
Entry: 73.41 mm
